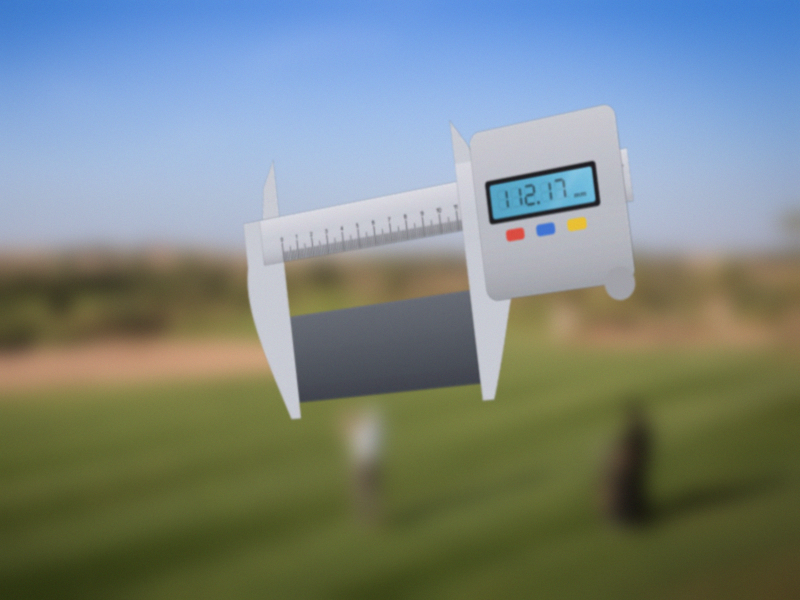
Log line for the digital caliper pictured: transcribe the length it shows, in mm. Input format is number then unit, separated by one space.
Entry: 112.17 mm
